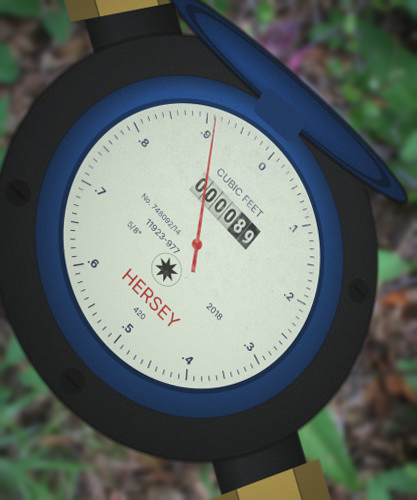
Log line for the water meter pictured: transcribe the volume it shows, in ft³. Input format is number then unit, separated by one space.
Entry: 88.91 ft³
